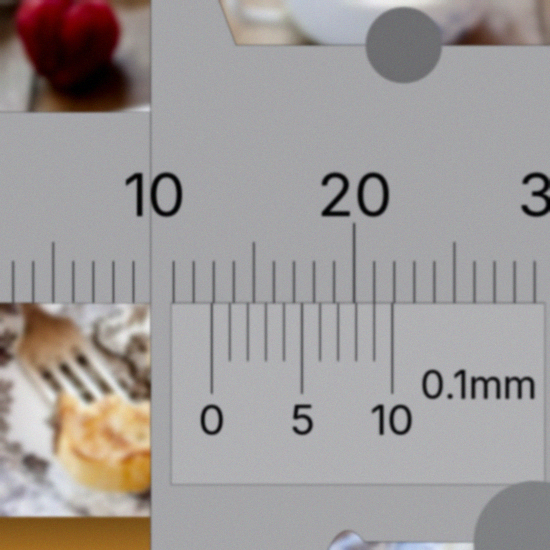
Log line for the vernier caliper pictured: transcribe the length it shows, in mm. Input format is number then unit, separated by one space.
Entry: 12.9 mm
